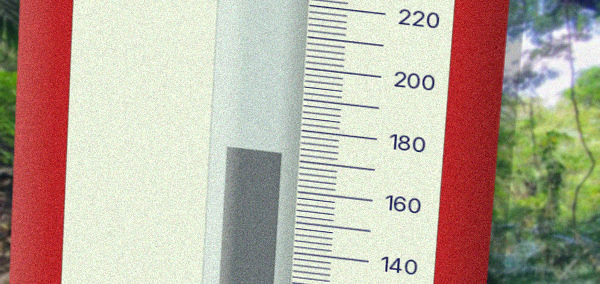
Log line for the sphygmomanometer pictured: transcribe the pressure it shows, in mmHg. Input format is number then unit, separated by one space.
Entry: 172 mmHg
